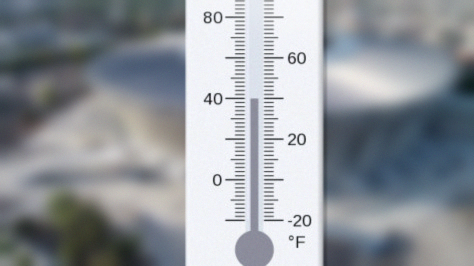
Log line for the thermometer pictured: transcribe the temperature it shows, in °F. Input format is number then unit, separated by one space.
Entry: 40 °F
